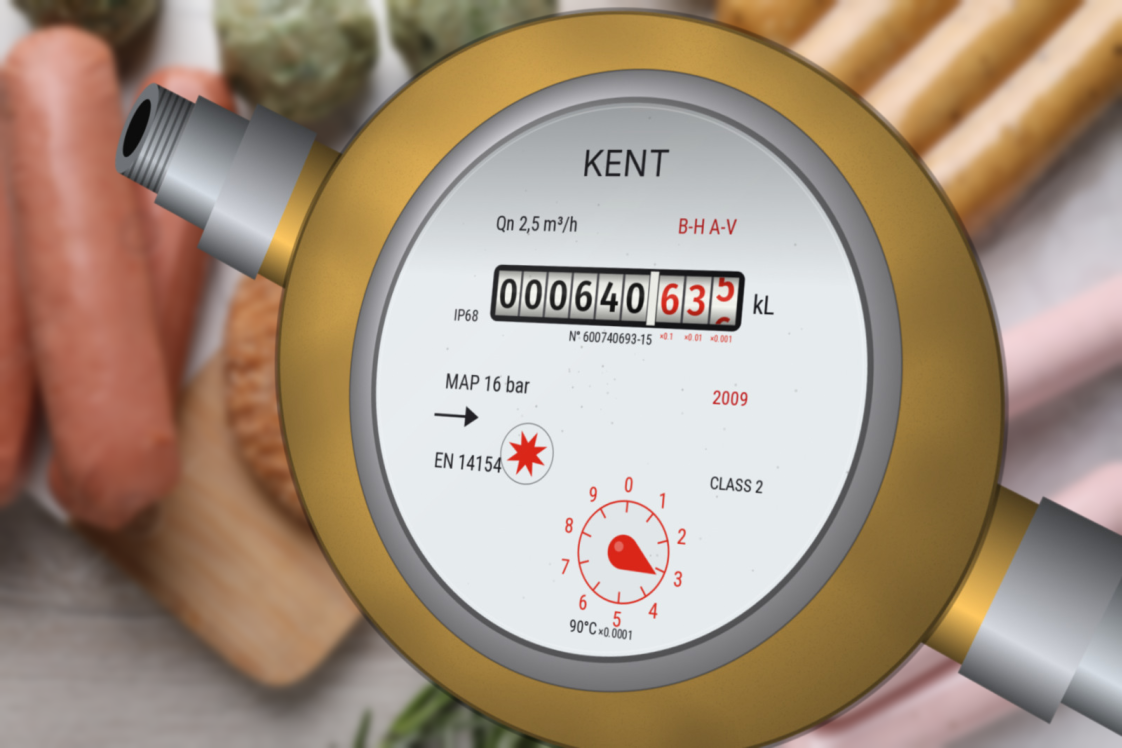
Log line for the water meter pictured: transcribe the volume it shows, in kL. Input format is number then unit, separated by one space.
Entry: 640.6353 kL
